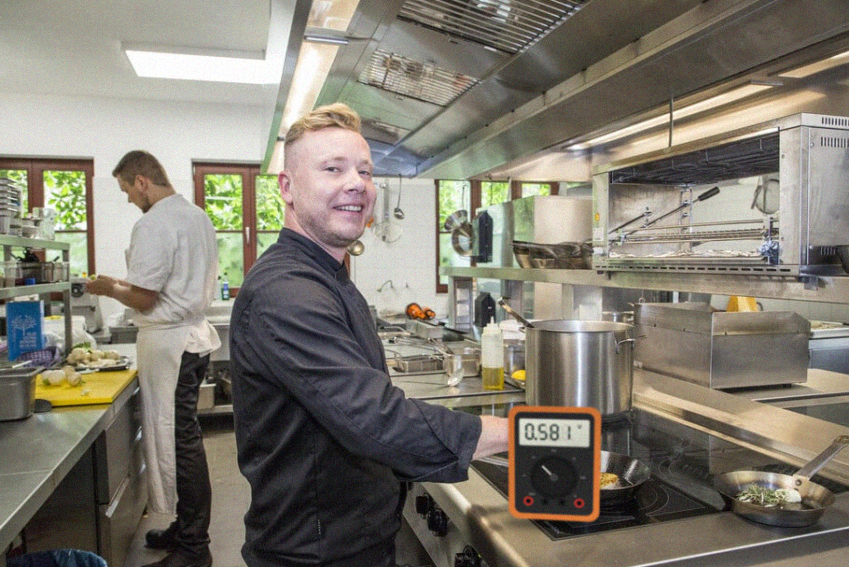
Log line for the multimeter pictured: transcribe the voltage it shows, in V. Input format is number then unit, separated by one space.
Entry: 0.581 V
